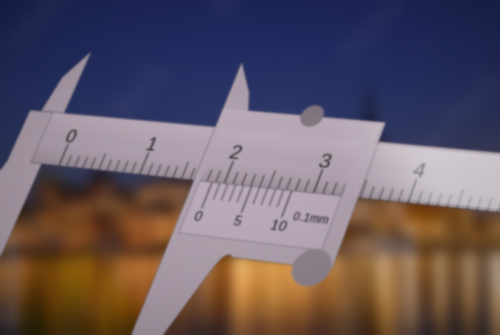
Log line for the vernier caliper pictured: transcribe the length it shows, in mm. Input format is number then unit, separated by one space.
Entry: 18.6 mm
